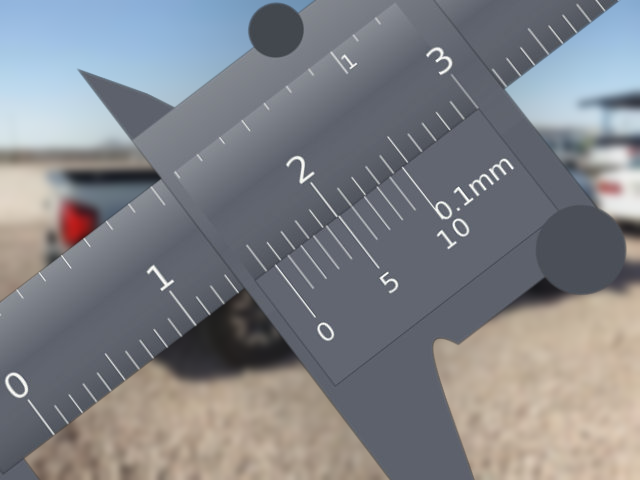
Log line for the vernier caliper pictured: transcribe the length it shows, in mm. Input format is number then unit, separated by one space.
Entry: 15.6 mm
